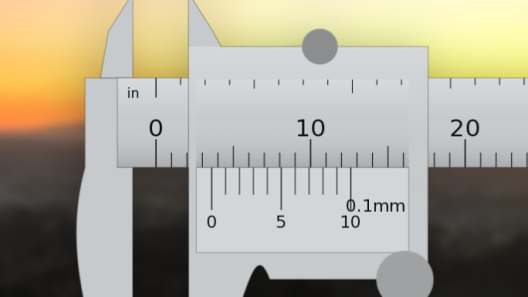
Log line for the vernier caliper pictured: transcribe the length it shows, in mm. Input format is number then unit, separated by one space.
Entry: 3.6 mm
